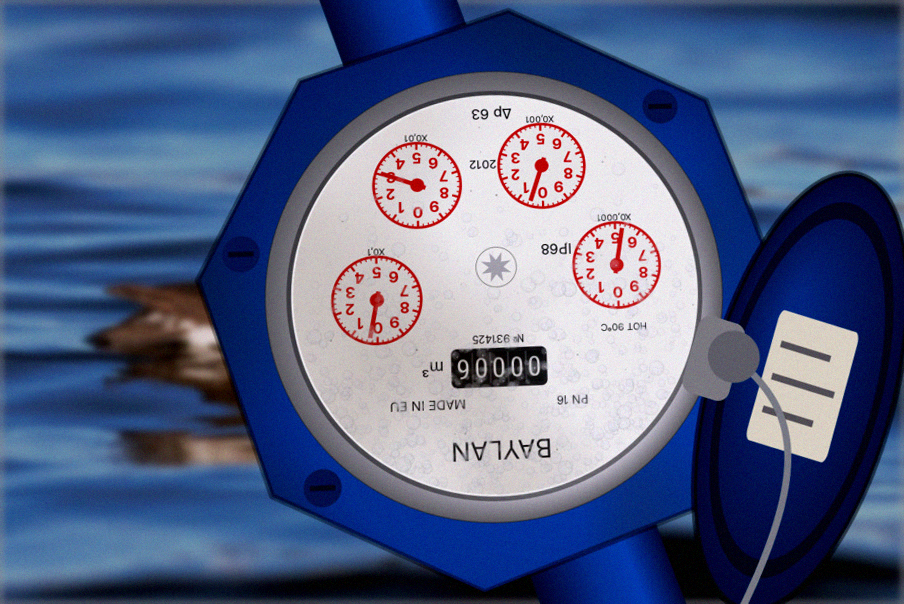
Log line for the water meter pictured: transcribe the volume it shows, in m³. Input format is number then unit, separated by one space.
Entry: 6.0305 m³
